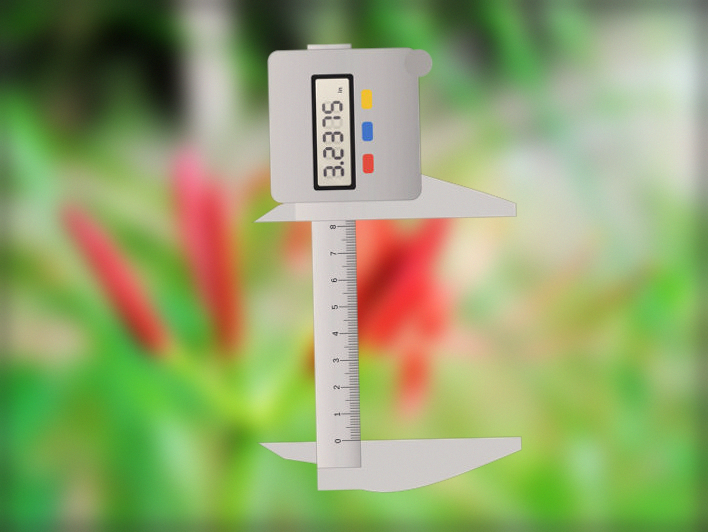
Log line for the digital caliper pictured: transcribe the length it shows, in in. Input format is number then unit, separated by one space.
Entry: 3.2375 in
